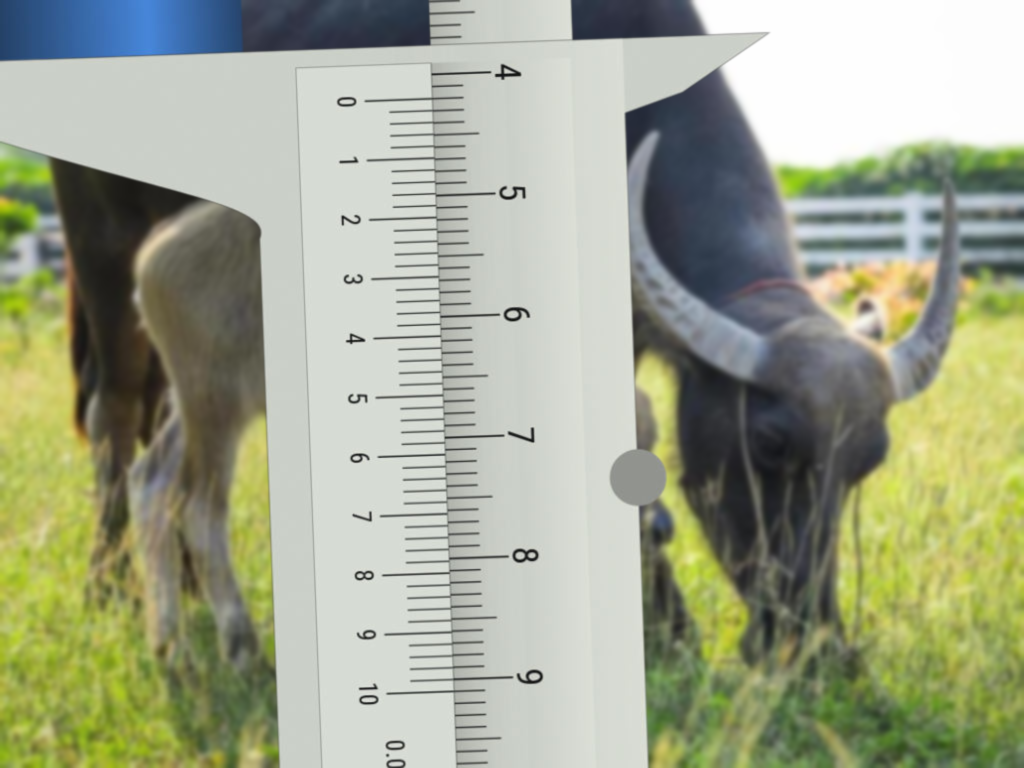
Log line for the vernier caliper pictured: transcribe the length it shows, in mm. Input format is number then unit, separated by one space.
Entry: 42.0 mm
